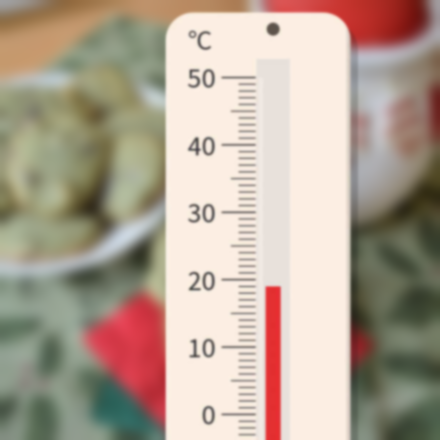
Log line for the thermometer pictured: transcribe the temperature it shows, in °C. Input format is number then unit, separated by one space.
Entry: 19 °C
